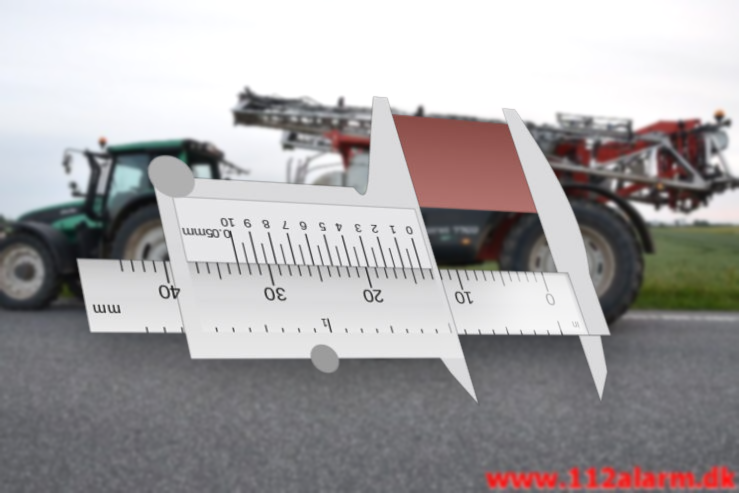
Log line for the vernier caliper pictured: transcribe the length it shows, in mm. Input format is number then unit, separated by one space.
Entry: 14.0 mm
